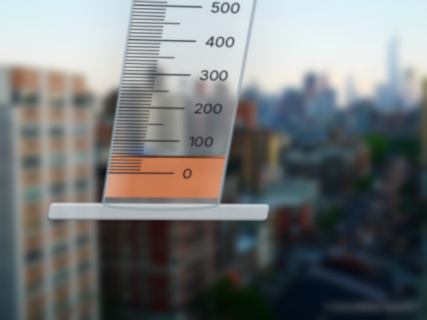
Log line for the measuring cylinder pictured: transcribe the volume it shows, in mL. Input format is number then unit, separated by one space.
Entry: 50 mL
